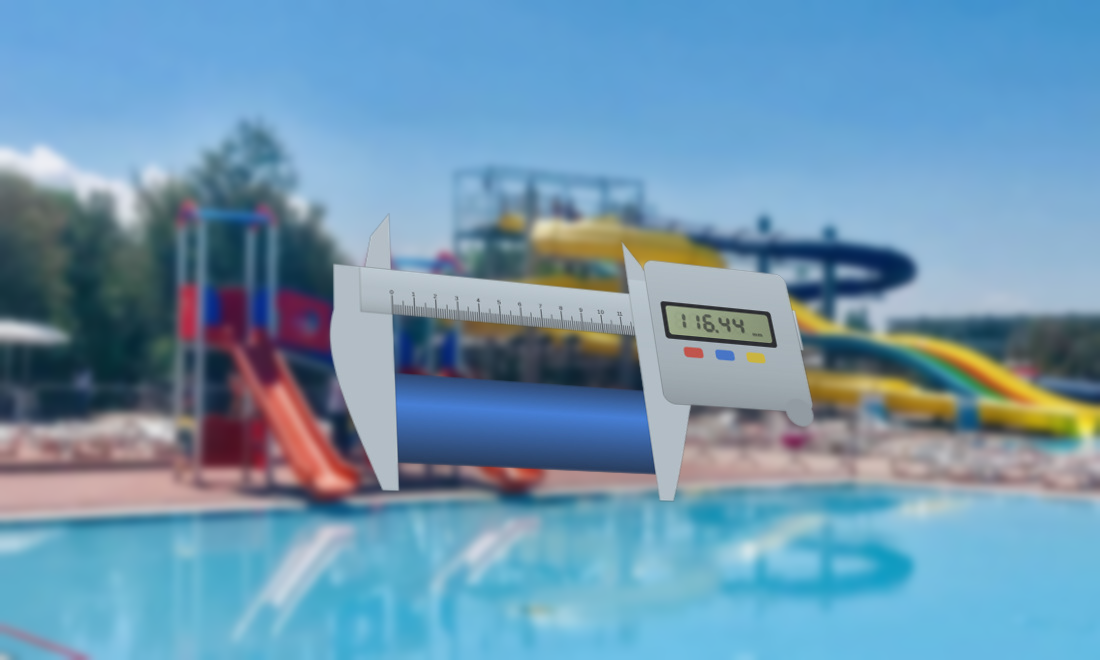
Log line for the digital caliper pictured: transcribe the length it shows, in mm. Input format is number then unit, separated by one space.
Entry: 116.44 mm
